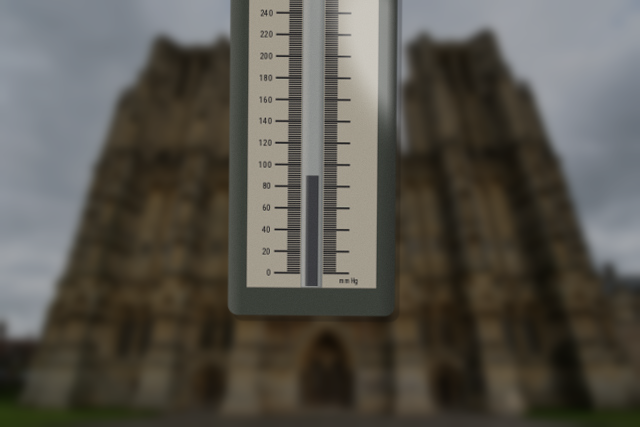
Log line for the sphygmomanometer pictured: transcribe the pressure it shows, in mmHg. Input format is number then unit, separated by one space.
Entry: 90 mmHg
